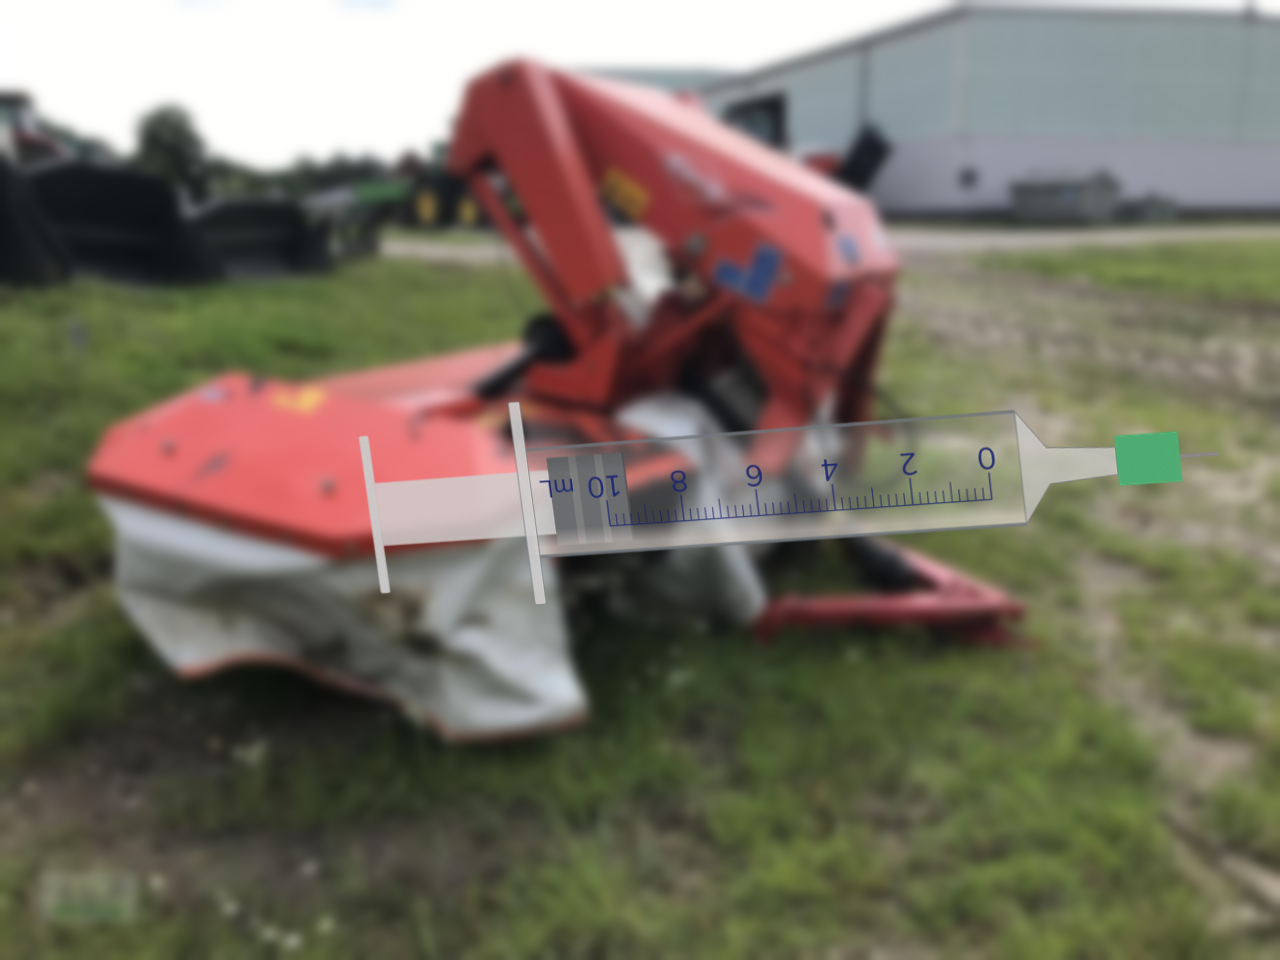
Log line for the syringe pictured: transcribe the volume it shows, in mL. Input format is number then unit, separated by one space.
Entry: 9.4 mL
